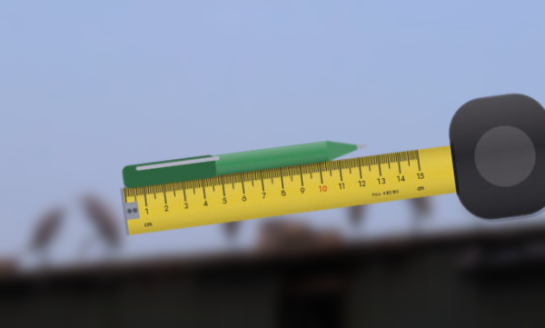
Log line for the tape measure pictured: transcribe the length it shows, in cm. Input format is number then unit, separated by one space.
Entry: 12.5 cm
